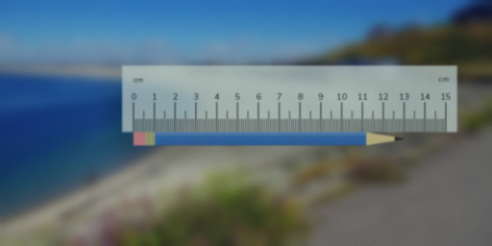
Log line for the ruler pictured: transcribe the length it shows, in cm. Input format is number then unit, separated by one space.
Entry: 13 cm
